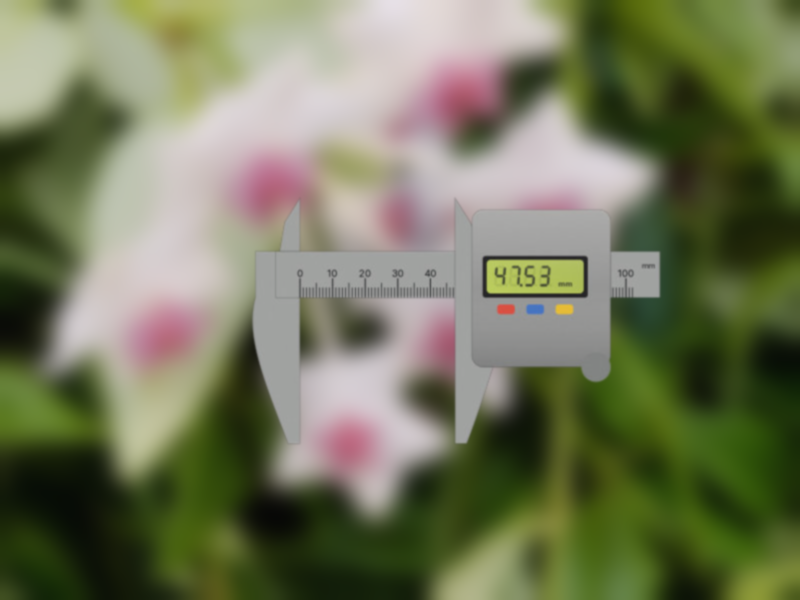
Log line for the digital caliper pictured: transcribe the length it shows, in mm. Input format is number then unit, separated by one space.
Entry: 47.53 mm
